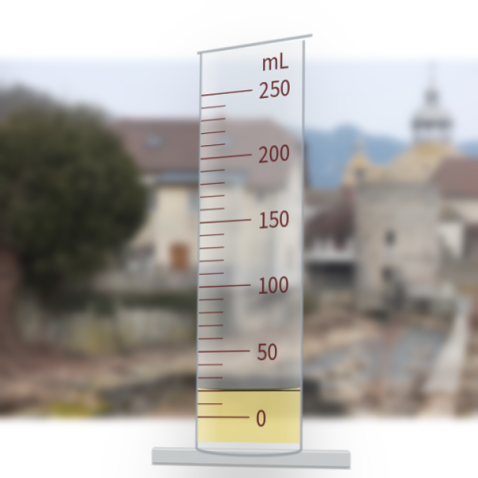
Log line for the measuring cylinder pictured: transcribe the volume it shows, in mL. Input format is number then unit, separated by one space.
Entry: 20 mL
